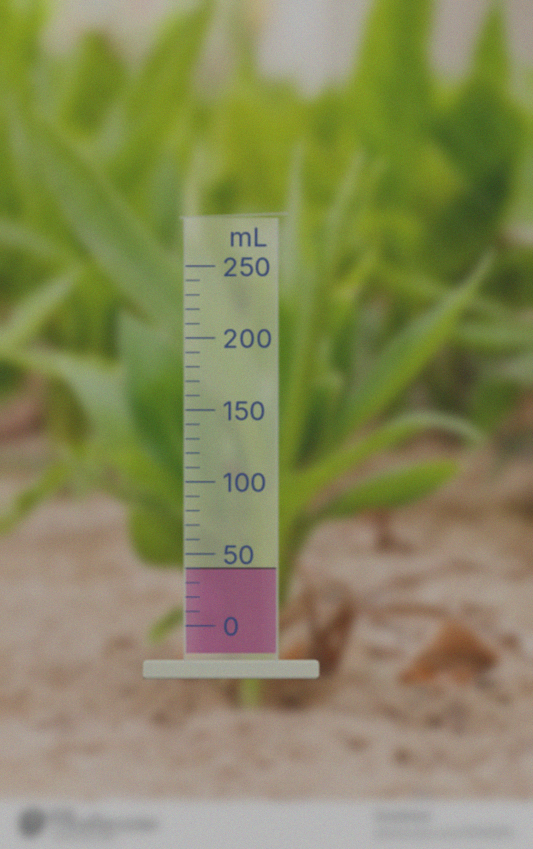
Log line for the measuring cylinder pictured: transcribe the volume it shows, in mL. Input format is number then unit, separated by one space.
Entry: 40 mL
